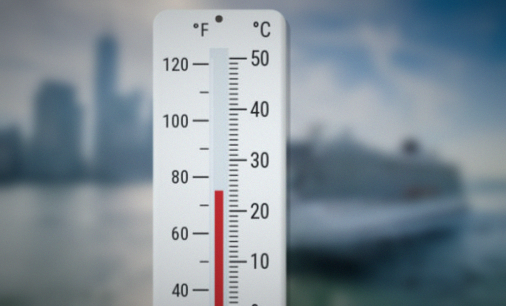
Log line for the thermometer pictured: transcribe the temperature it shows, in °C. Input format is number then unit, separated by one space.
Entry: 24 °C
